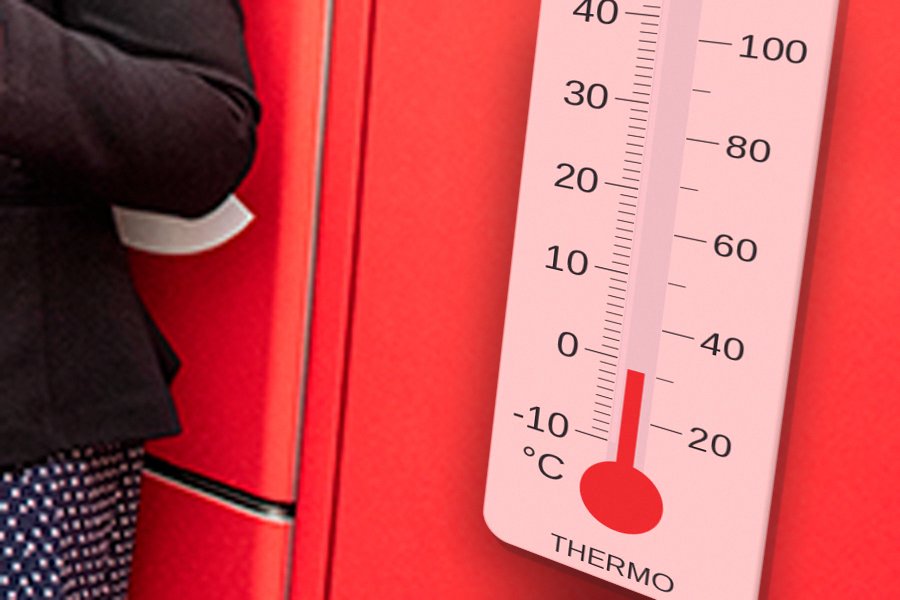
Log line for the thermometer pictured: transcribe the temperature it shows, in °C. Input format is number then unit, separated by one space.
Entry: -1 °C
